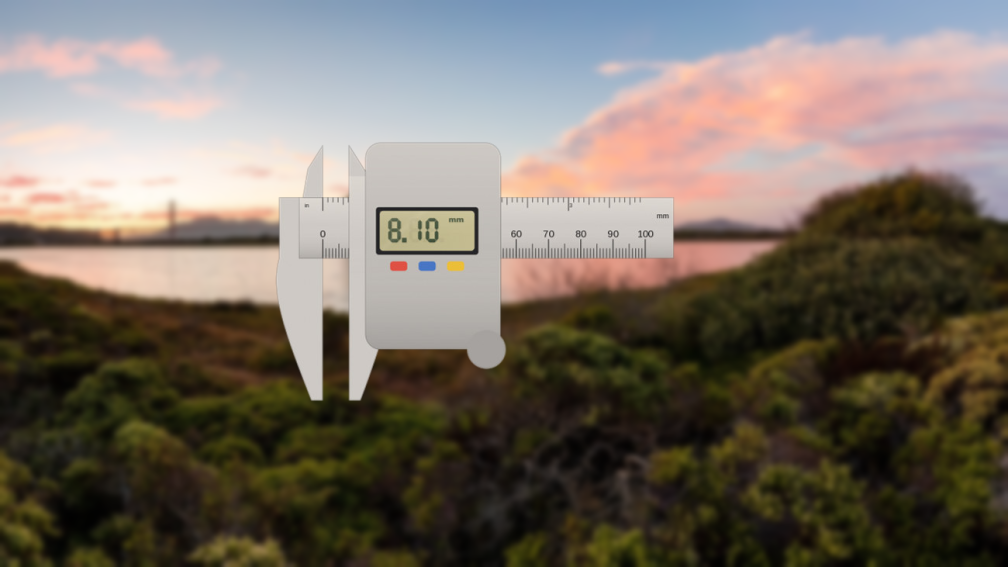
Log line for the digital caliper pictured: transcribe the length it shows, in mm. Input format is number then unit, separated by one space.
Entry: 8.10 mm
